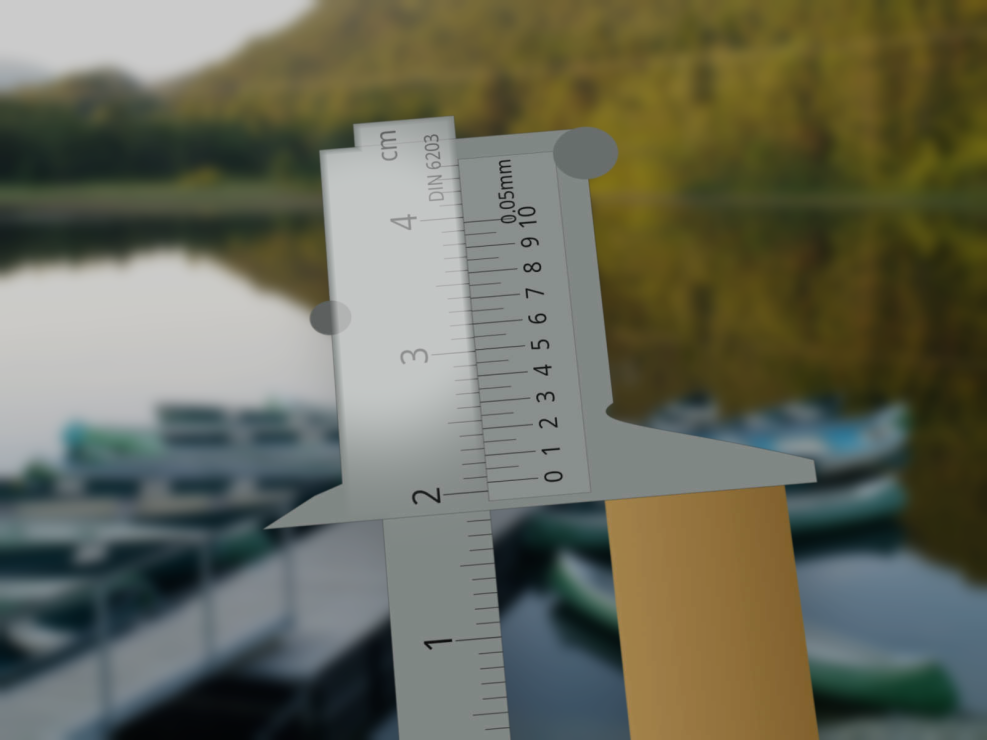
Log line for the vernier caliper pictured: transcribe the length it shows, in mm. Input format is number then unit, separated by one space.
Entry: 20.6 mm
